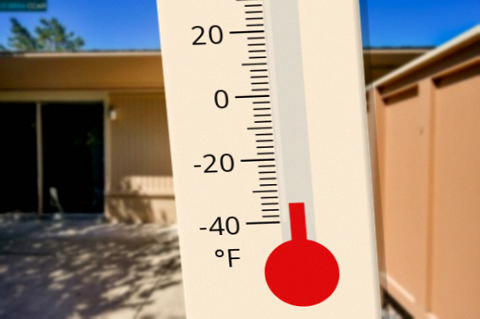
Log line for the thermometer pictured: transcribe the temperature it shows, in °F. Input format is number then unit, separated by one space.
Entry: -34 °F
